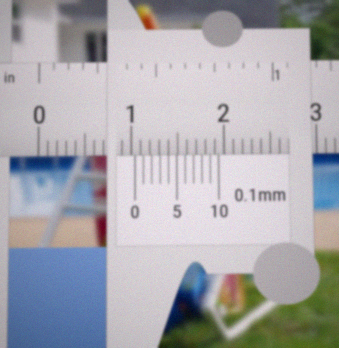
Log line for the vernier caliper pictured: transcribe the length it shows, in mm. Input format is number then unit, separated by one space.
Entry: 10.4 mm
